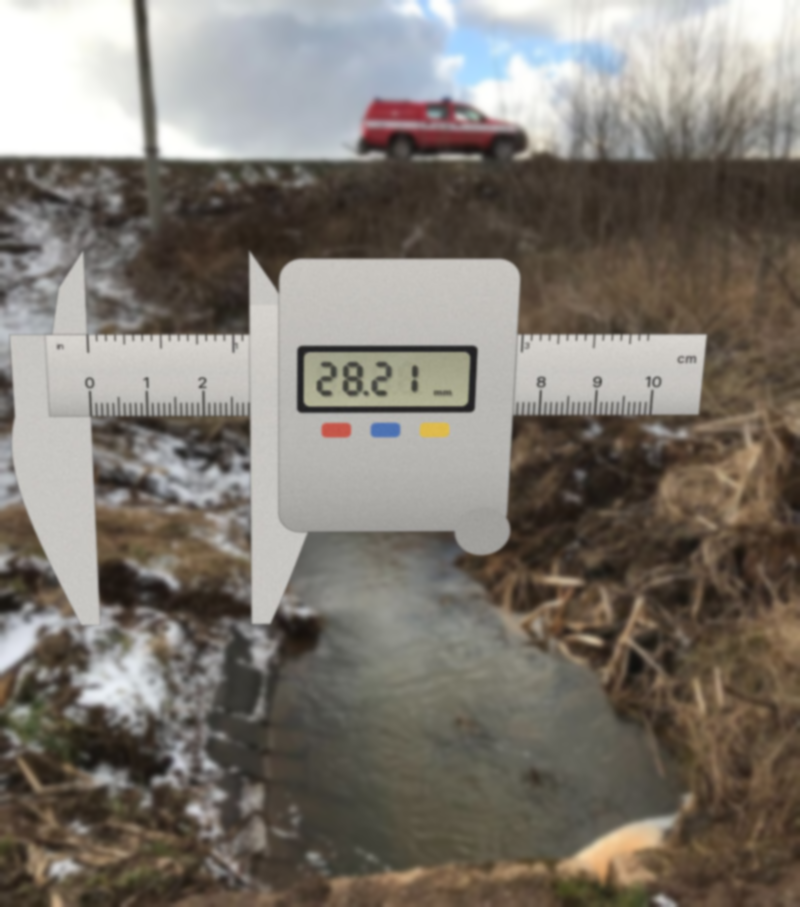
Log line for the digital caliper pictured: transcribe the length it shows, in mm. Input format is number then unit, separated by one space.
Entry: 28.21 mm
